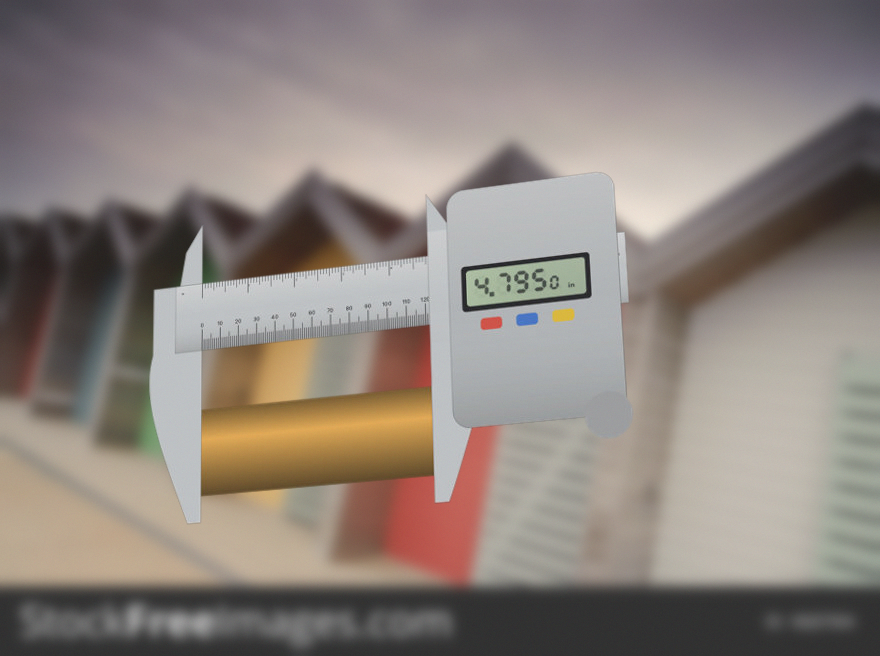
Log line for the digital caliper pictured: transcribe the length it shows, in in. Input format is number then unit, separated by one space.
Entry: 4.7950 in
